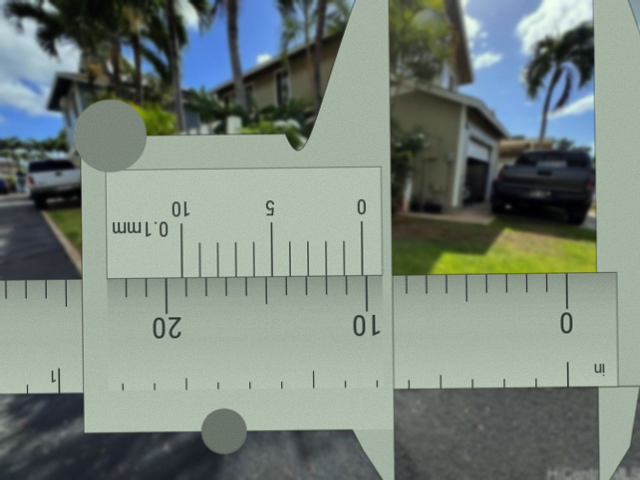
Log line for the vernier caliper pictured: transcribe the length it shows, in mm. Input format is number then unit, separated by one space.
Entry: 10.2 mm
